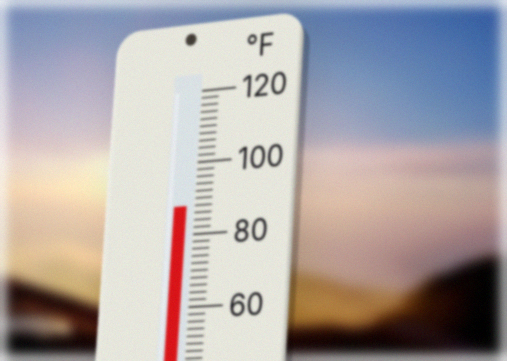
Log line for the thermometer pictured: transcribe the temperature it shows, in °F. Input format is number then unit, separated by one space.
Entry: 88 °F
